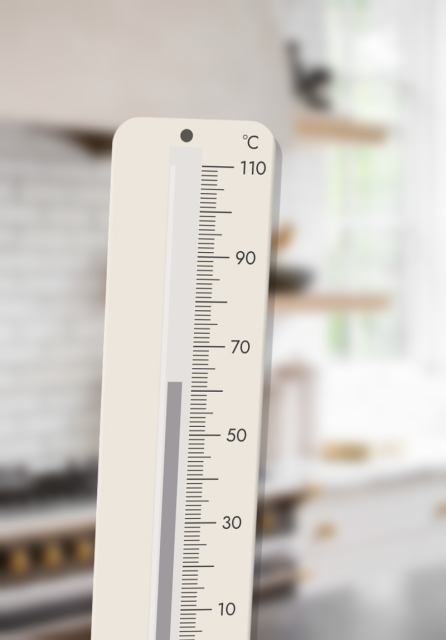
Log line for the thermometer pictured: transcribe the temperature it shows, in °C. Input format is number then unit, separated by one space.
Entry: 62 °C
